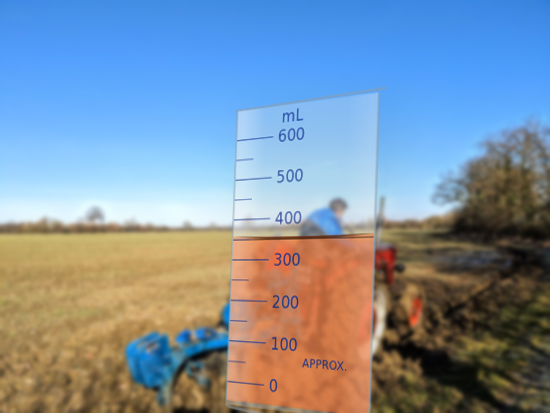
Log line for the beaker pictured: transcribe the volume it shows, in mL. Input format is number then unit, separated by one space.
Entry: 350 mL
